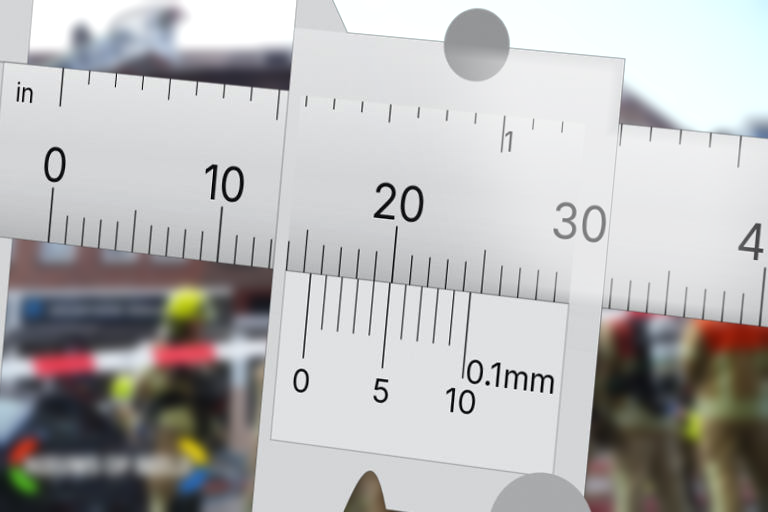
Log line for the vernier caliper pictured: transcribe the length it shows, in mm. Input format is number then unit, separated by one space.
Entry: 15.4 mm
